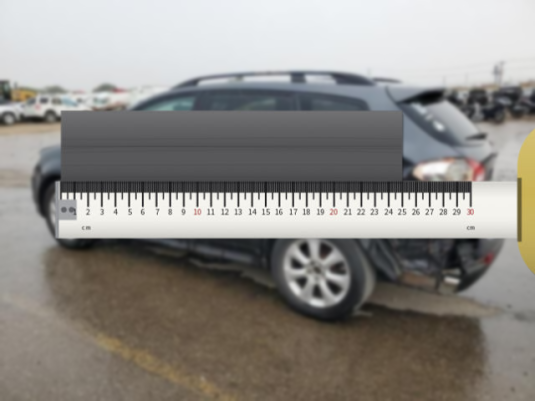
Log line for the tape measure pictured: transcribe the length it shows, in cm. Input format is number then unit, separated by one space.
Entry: 25 cm
